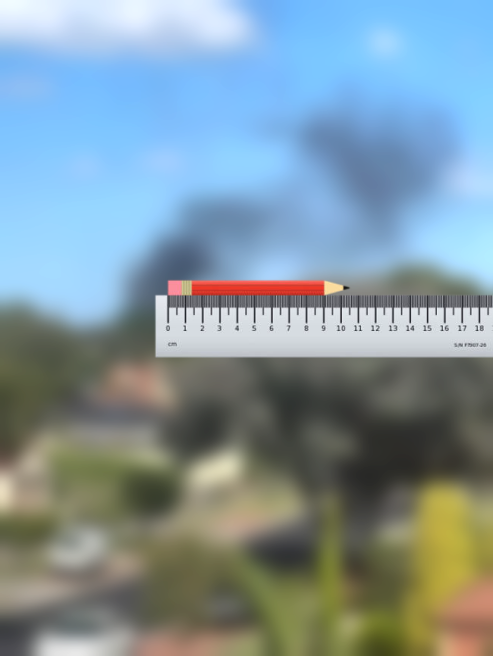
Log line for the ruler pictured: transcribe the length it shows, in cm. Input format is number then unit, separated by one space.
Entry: 10.5 cm
